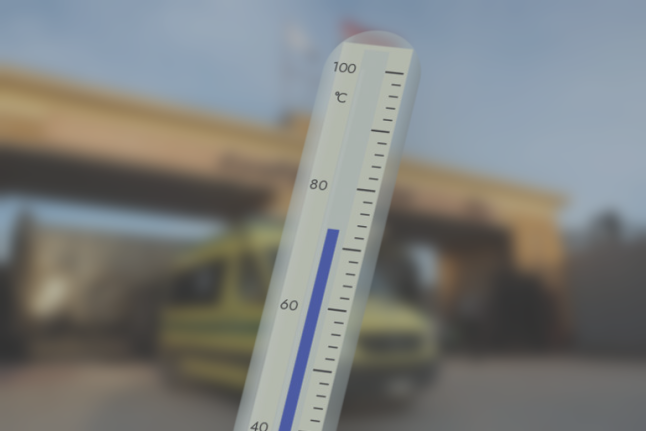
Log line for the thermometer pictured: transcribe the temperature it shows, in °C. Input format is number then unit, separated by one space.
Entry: 73 °C
